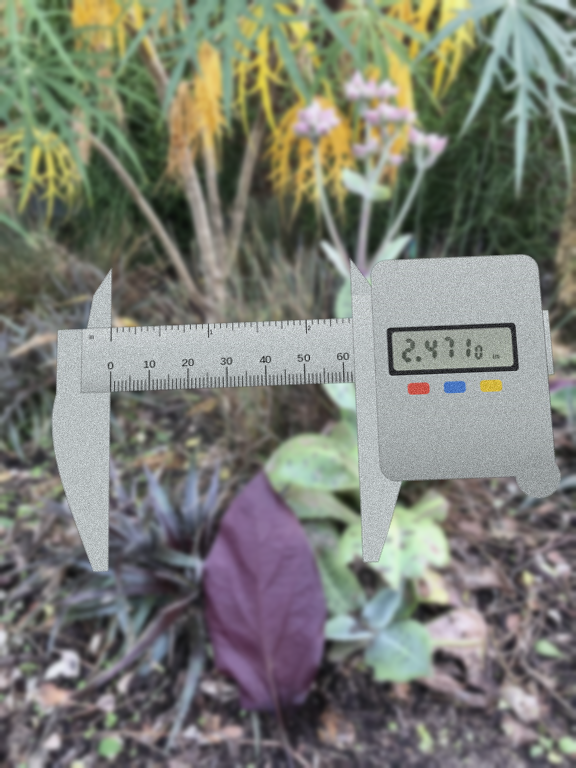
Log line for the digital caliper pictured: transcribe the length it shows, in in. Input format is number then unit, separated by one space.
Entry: 2.4710 in
